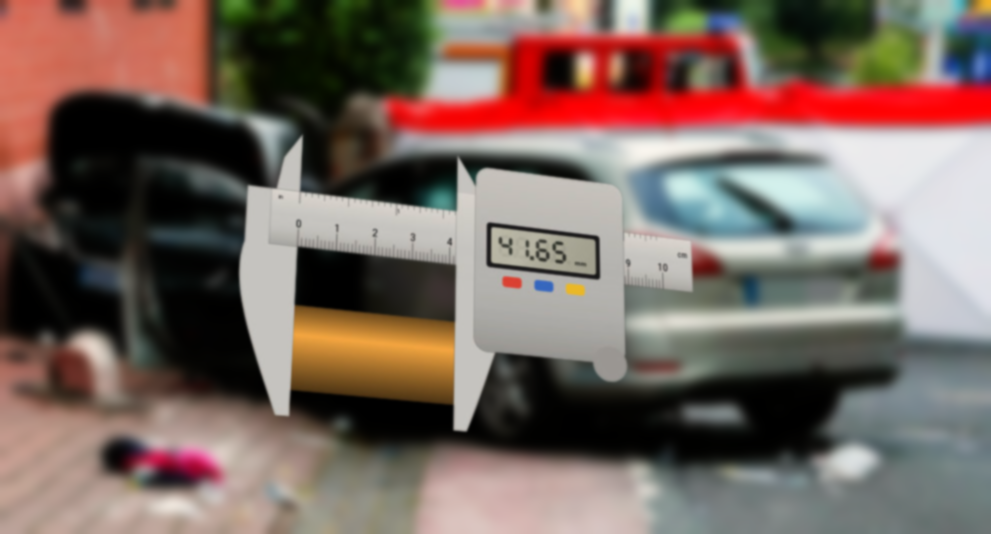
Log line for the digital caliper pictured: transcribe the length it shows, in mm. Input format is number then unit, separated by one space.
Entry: 41.65 mm
